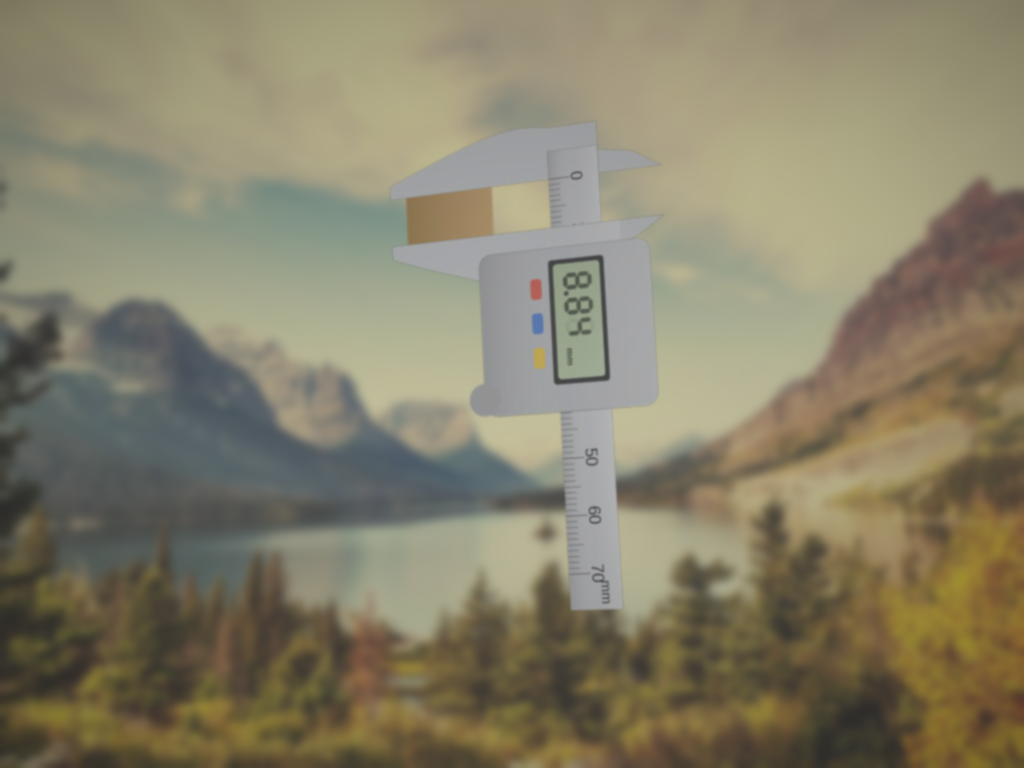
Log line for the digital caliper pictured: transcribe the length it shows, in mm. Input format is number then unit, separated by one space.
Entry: 8.84 mm
